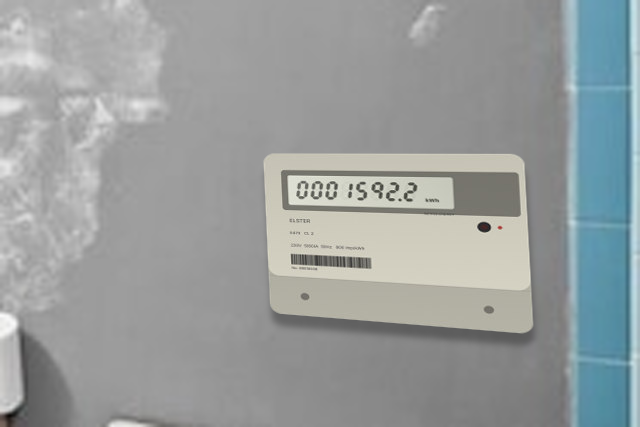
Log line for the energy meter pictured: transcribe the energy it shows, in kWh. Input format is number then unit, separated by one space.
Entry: 1592.2 kWh
